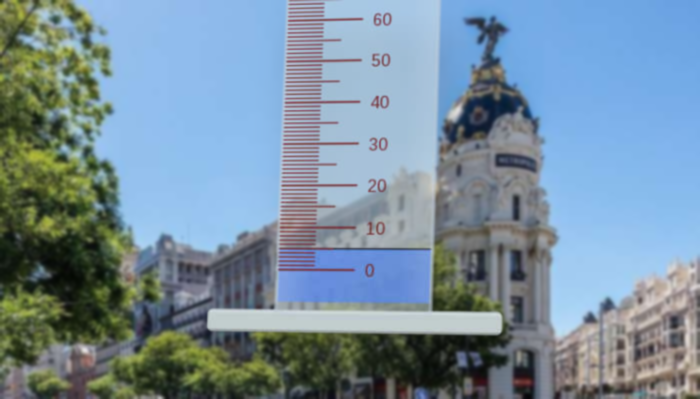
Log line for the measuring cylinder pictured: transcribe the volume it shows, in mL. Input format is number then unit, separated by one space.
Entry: 5 mL
